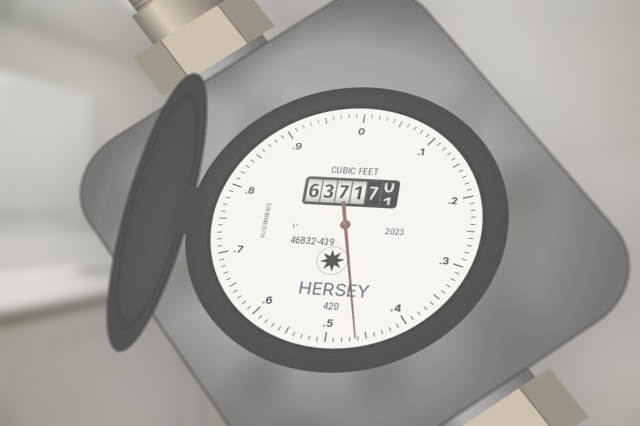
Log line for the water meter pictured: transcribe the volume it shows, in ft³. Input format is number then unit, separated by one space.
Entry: 637170.46 ft³
